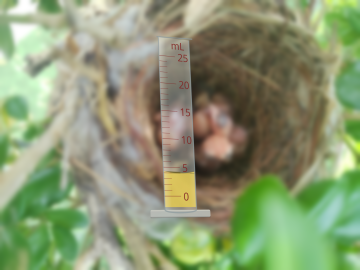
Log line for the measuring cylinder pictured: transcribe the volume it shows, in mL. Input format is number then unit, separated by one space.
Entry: 4 mL
